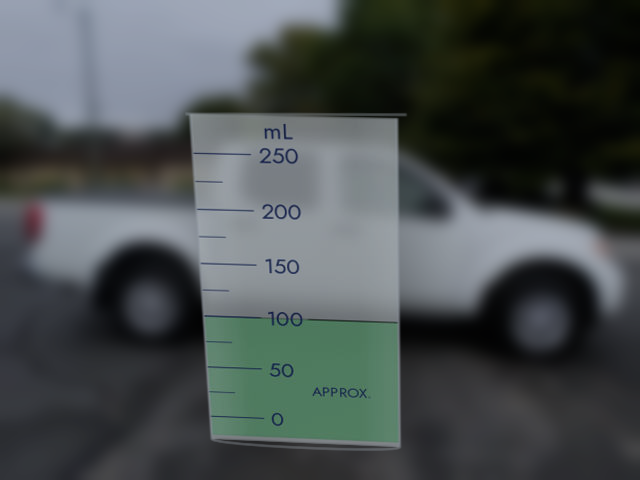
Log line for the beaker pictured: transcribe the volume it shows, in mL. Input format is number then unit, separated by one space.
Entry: 100 mL
